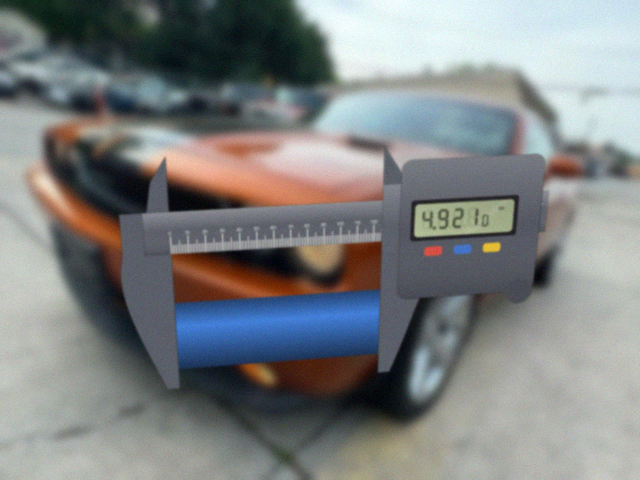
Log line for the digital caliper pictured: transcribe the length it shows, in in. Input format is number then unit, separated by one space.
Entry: 4.9210 in
